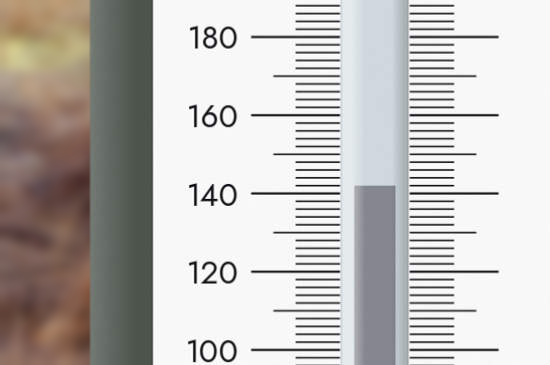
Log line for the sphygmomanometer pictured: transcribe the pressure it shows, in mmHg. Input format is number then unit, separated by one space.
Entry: 142 mmHg
